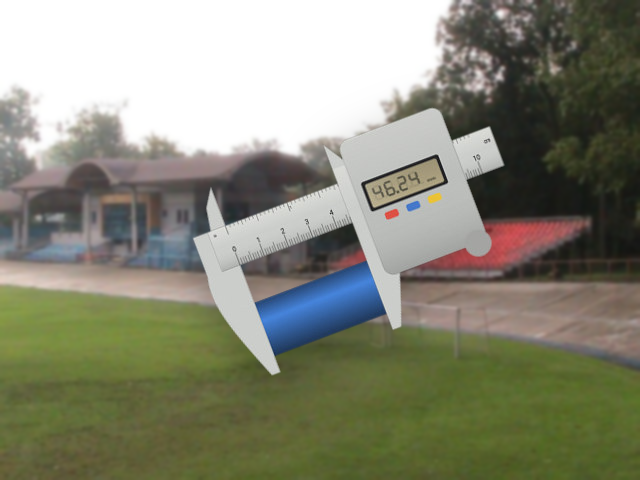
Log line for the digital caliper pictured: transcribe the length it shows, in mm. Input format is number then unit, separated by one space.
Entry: 46.24 mm
